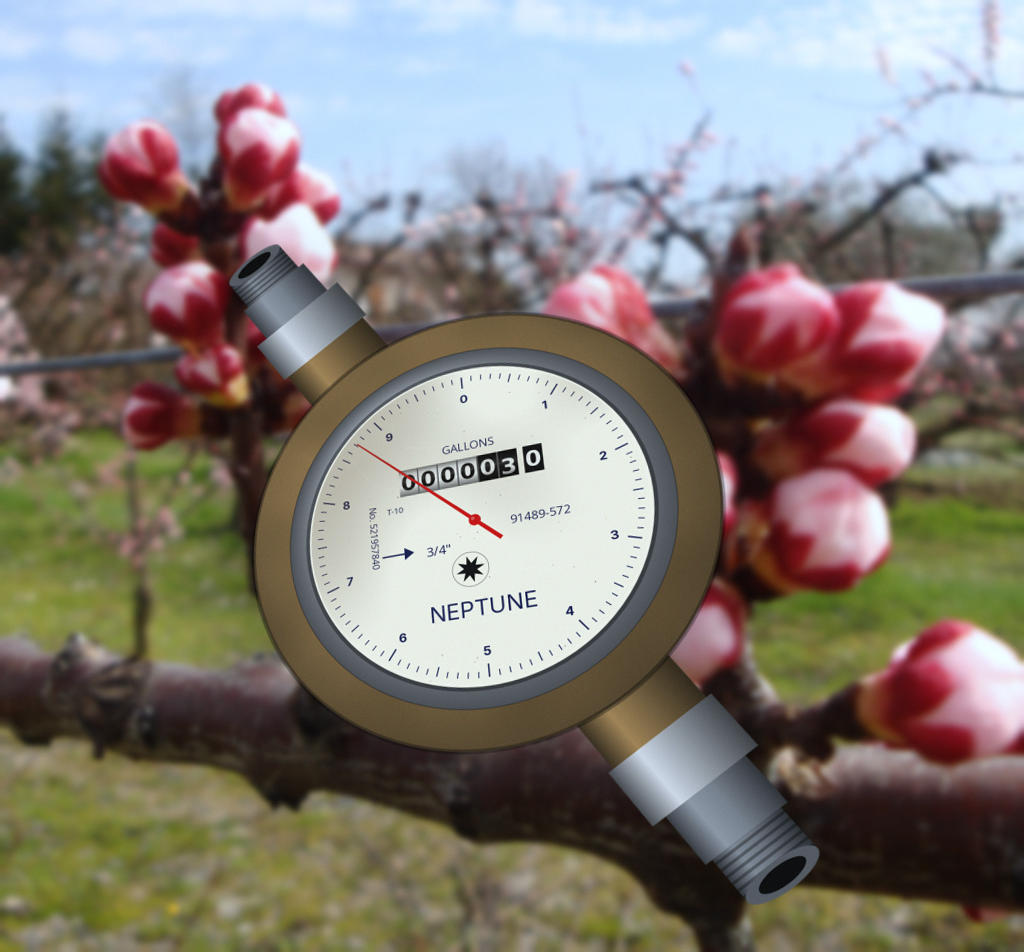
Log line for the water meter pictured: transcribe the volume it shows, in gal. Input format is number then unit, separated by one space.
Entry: 28.7 gal
